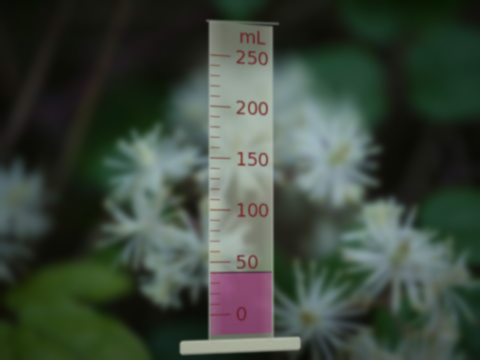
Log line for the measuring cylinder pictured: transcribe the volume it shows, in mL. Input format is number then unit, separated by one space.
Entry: 40 mL
